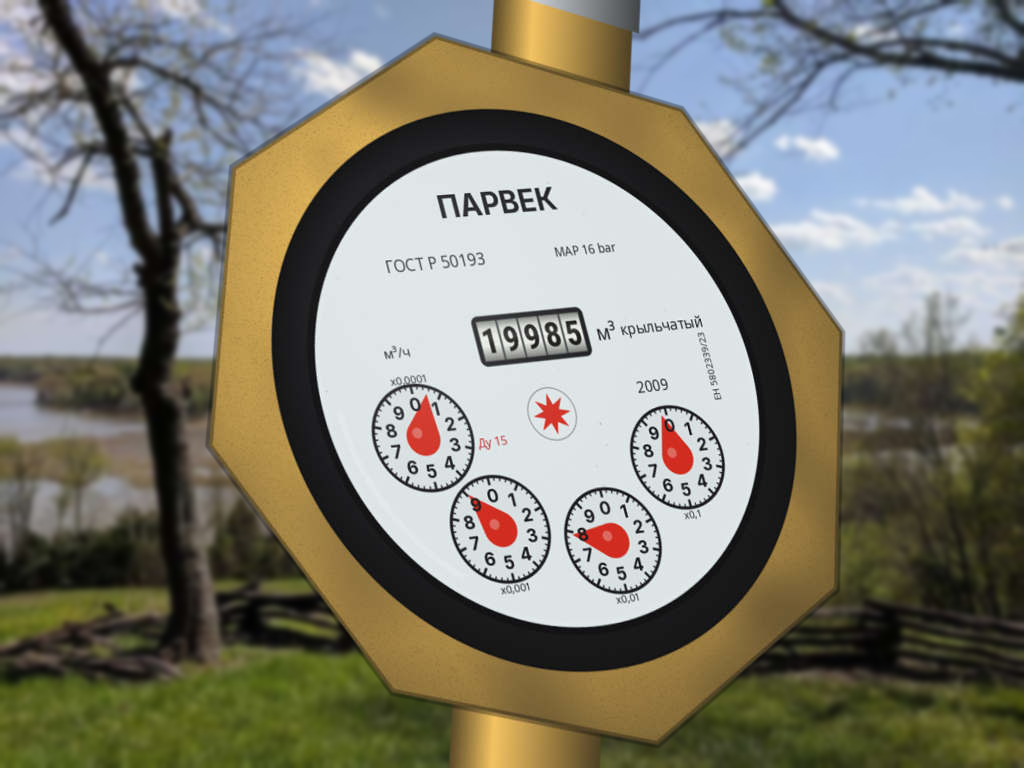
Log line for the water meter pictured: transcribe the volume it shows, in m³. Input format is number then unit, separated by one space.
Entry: 19984.9790 m³
